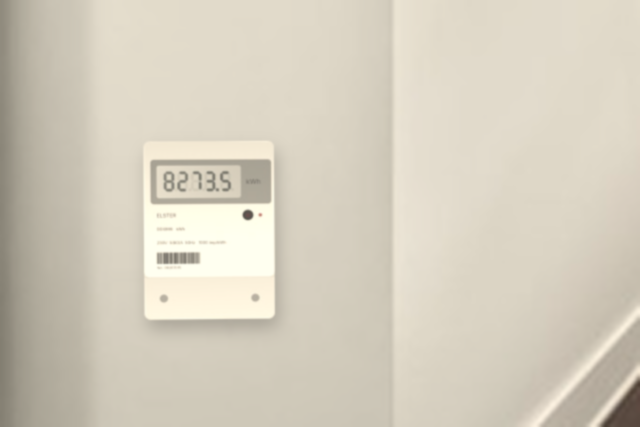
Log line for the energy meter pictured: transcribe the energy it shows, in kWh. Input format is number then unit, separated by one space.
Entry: 8273.5 kWh
